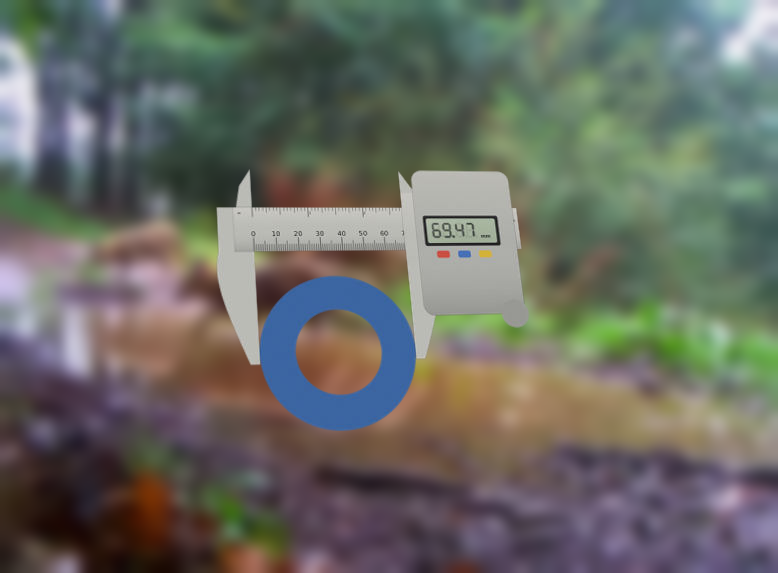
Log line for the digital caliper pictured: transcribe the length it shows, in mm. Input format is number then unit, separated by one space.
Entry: 69.47 mm
